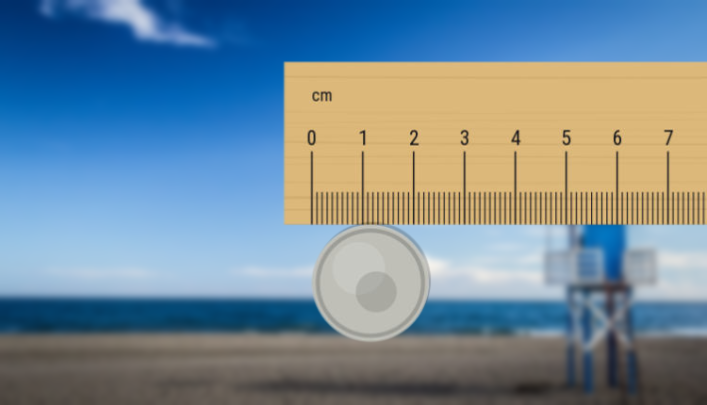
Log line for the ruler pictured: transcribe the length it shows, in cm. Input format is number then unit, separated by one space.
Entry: 2.3 cm
